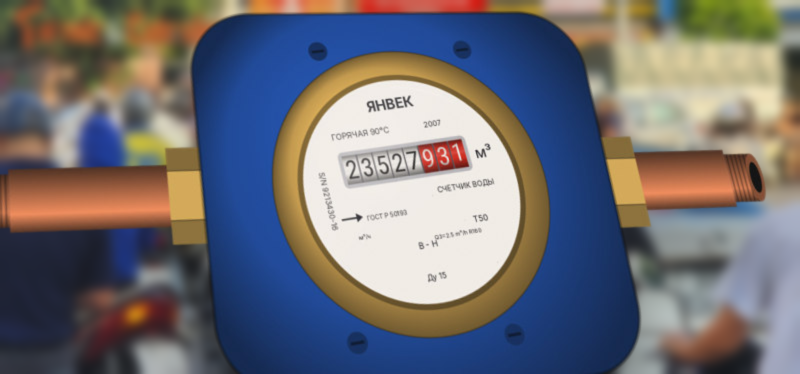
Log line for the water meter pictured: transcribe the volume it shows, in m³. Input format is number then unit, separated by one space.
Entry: 23527.931 m³
